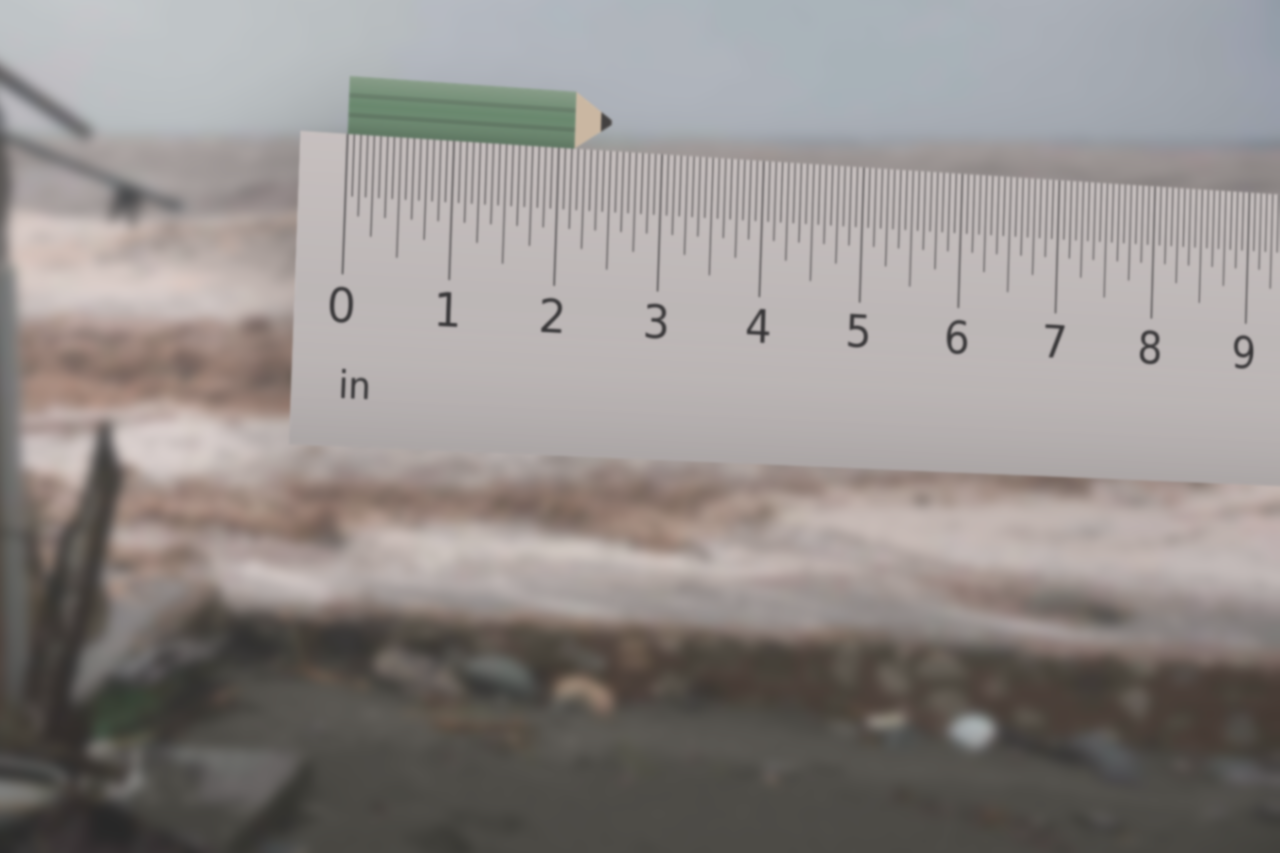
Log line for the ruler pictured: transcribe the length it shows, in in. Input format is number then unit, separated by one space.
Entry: 2.5 in
